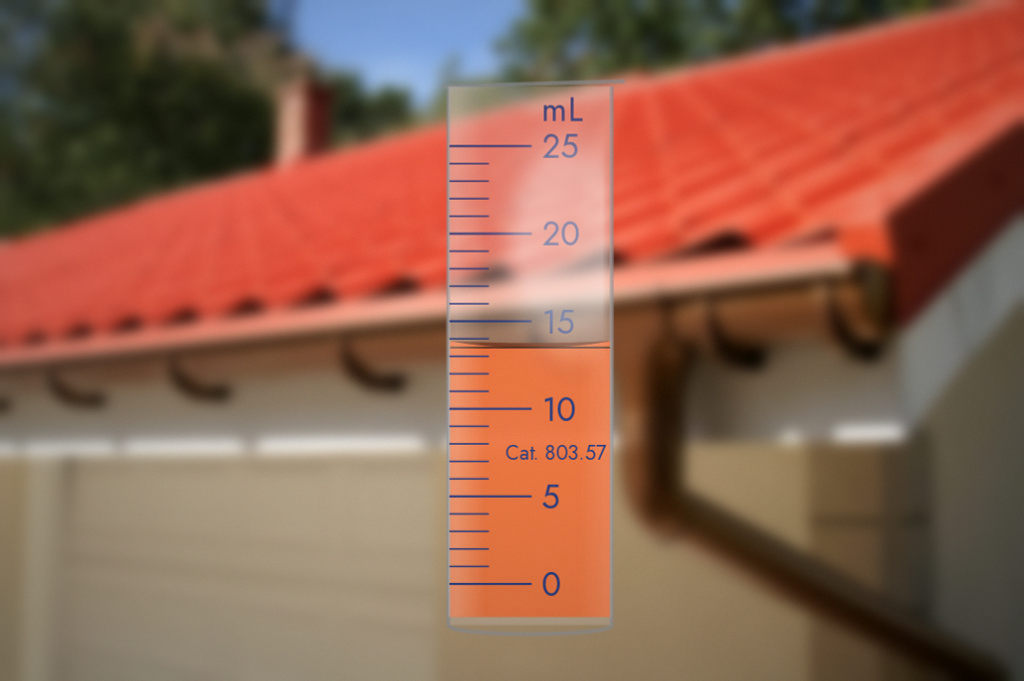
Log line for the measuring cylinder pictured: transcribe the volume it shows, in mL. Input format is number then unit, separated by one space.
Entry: 13.5 mL
